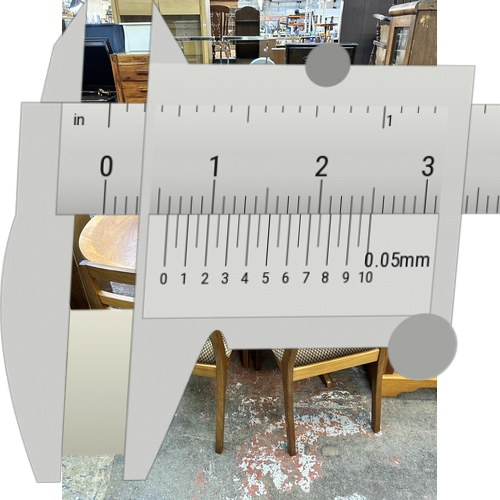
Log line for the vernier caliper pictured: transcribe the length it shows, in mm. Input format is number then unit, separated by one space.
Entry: 5.9 mm
